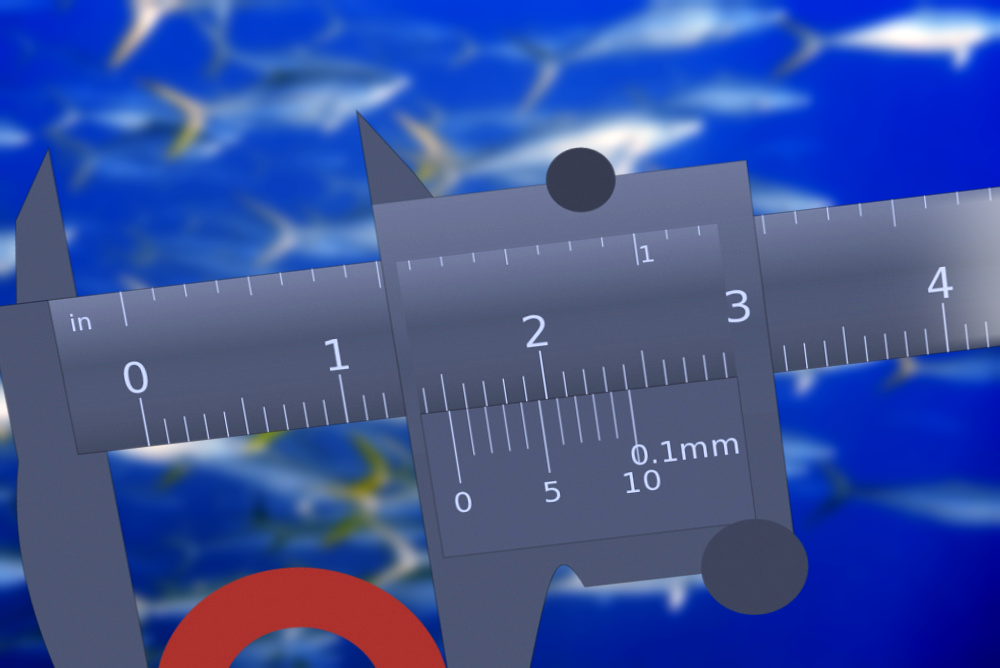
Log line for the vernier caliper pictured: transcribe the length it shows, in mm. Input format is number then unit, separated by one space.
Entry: 15.1 mm
